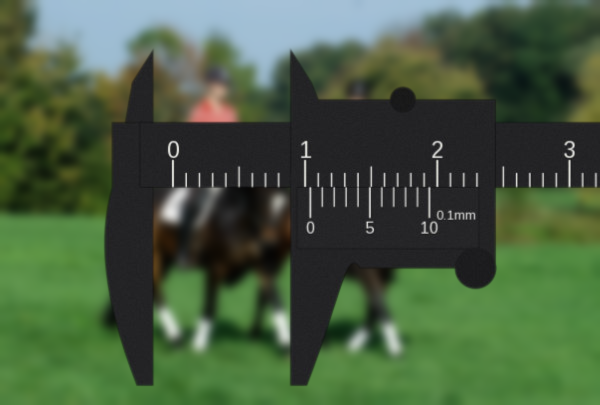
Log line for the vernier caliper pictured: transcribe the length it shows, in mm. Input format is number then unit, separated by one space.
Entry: 10.4 mm
